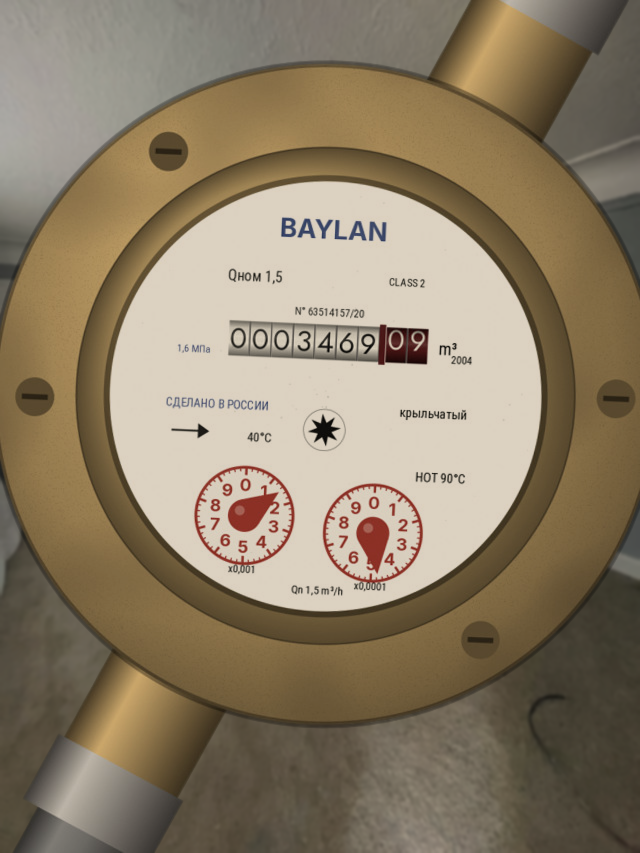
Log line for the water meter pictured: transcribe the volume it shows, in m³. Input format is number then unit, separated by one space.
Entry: 3469.0914 m³
